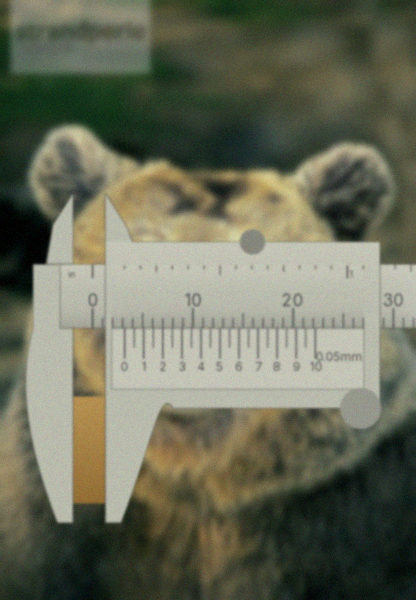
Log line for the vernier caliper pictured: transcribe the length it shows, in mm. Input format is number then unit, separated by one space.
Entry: 3.2 mm
